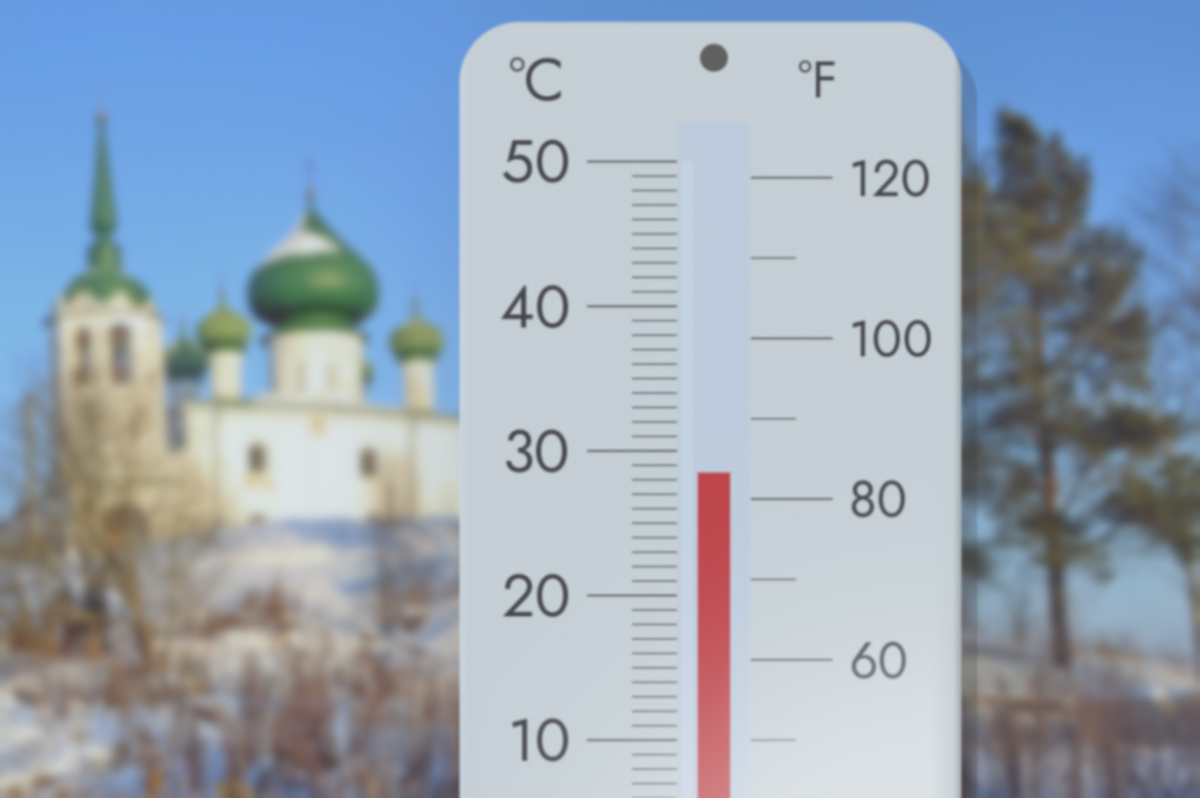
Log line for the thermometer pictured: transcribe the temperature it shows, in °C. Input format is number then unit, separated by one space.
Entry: 28.5 °C
